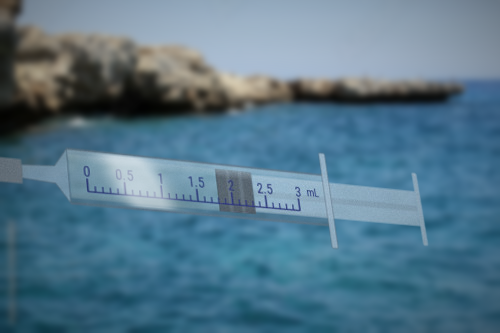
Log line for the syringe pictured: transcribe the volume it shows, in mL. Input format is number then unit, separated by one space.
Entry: 1.8 mL
